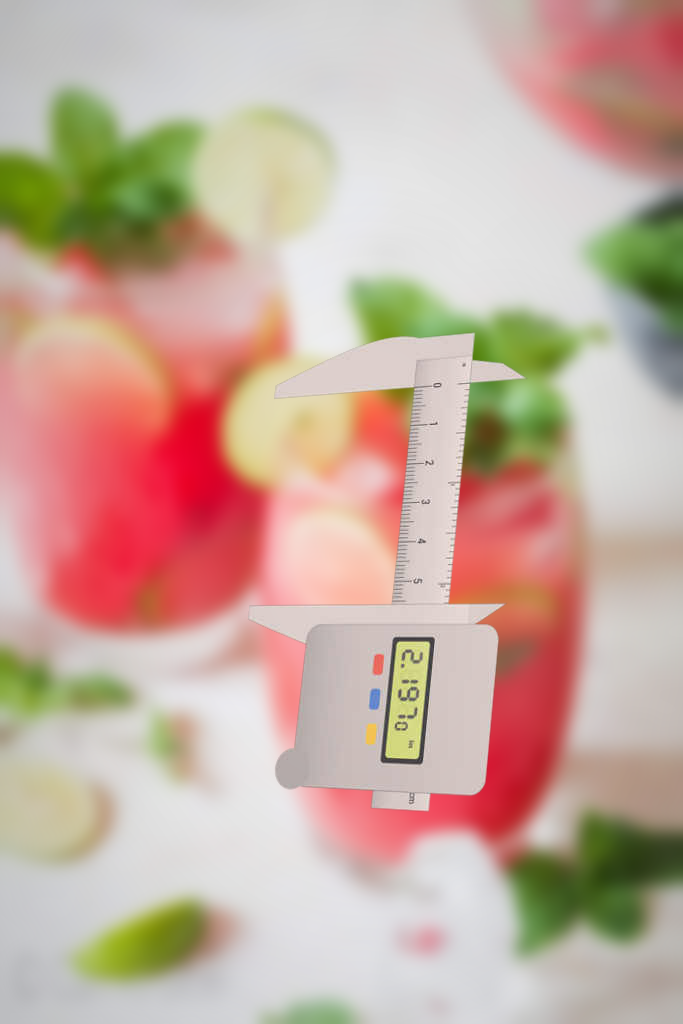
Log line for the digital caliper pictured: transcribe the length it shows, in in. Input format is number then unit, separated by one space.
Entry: 2.1970 in
